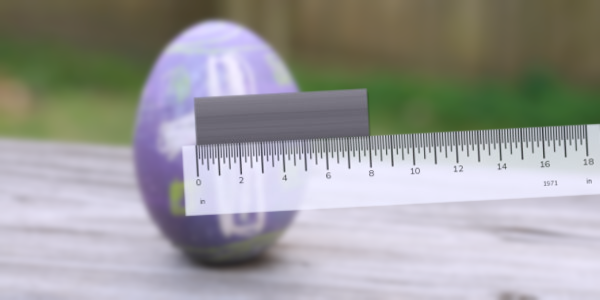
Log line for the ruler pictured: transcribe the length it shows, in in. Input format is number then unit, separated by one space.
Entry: 8 in
